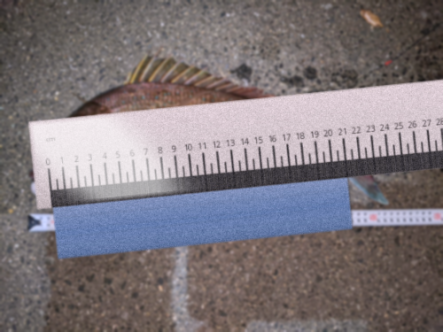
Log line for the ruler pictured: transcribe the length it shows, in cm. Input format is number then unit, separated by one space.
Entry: 21 cm
